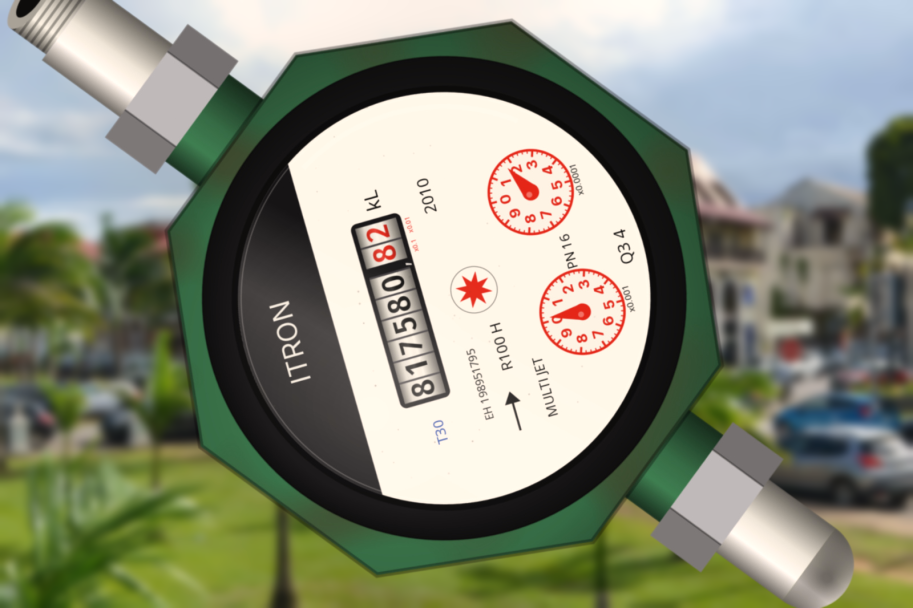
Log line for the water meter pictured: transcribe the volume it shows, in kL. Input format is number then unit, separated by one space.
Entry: 817580.8201 kL
